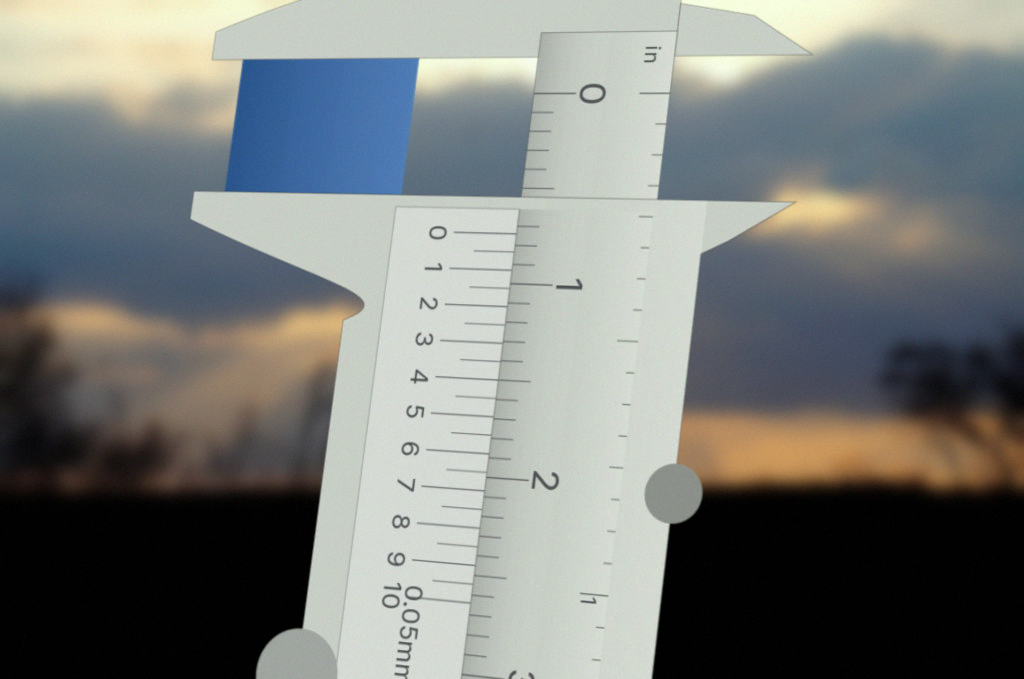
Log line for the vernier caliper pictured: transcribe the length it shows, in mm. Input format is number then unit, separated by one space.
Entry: 7.4 mm
